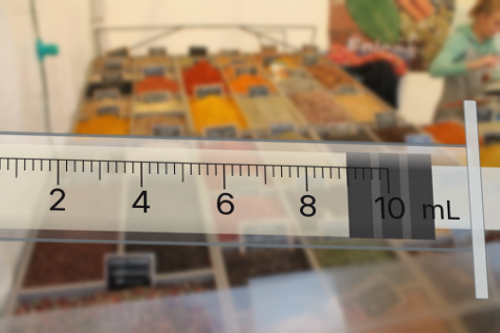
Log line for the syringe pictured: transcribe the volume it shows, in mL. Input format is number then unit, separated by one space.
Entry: 9 mL
